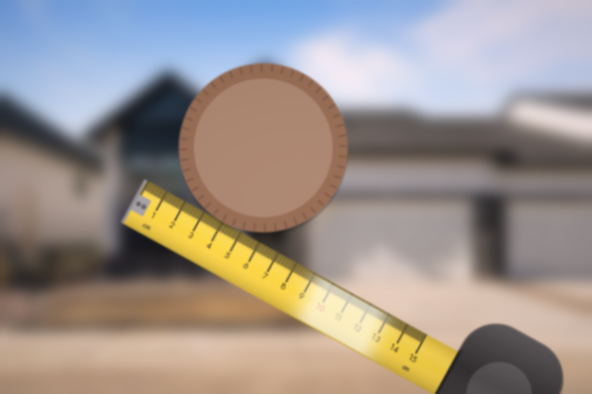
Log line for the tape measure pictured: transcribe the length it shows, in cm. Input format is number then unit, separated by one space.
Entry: 8 cm
